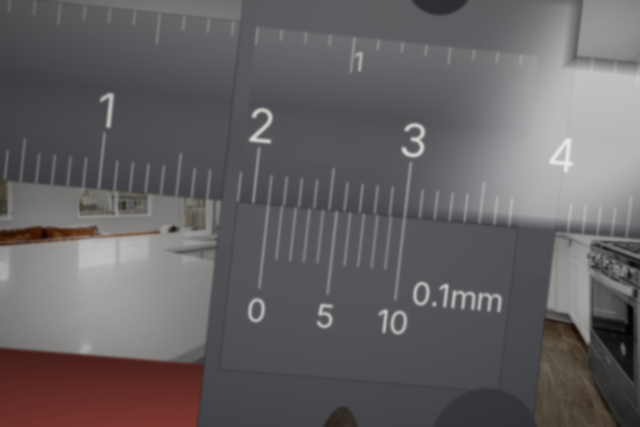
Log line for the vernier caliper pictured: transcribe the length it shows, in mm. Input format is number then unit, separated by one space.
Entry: 21.0 mm
